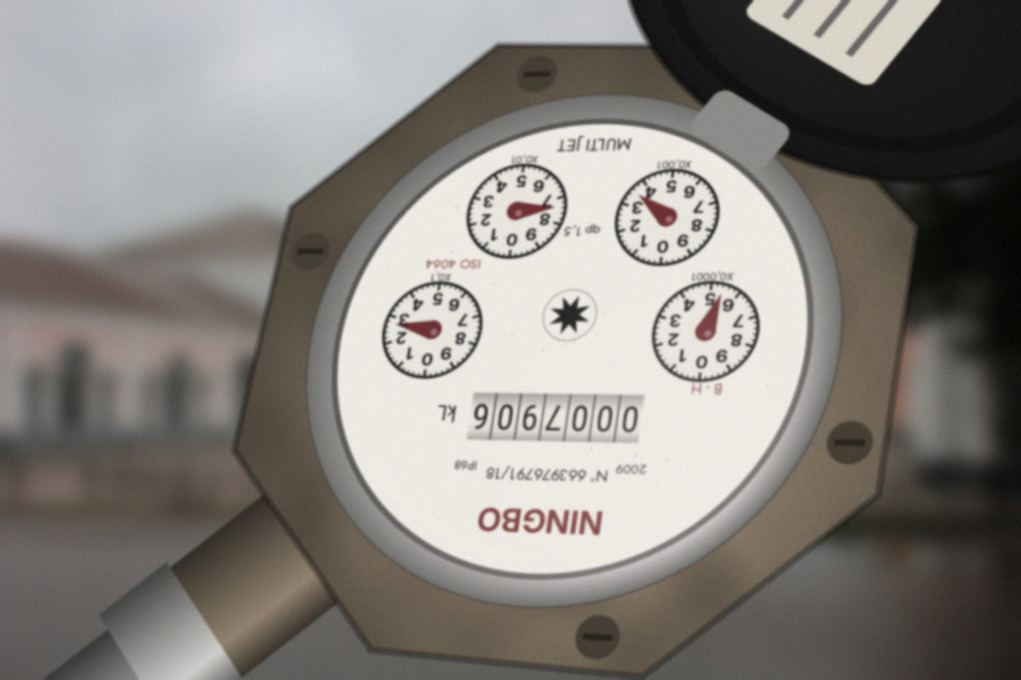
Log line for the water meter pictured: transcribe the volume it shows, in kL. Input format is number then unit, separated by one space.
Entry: 7906.2735 kL
